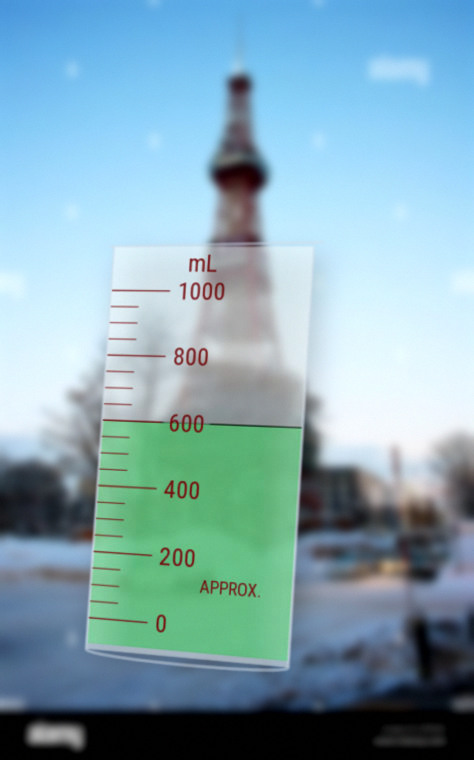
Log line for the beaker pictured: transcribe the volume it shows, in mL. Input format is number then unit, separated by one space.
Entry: 600 mL
